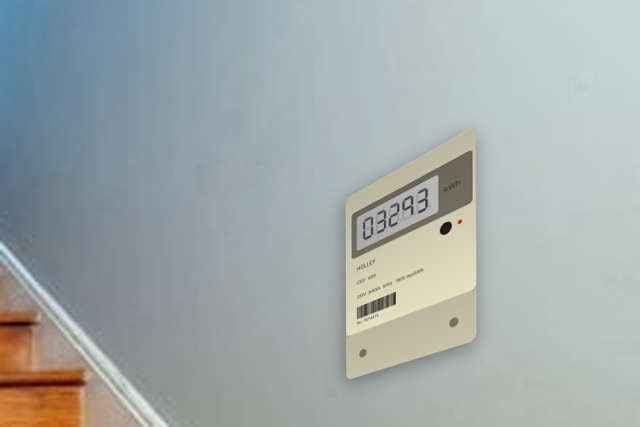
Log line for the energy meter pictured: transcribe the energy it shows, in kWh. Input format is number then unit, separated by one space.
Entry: 3293 kWh
